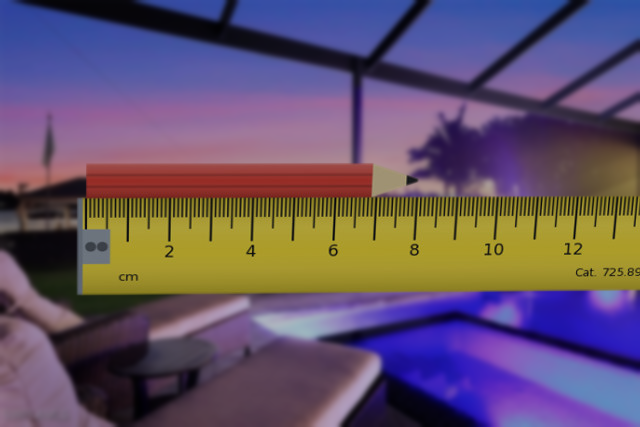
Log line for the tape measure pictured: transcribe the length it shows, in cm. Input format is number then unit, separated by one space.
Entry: 8 cm
